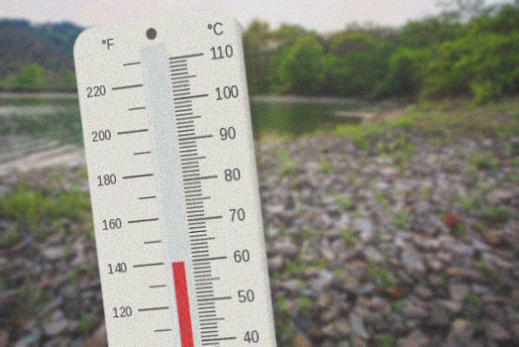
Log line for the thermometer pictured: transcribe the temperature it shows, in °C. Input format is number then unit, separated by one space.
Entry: 60 °C
